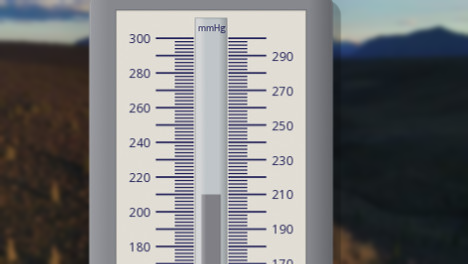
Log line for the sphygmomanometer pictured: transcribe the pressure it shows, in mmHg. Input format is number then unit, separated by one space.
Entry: 210 mmHg
